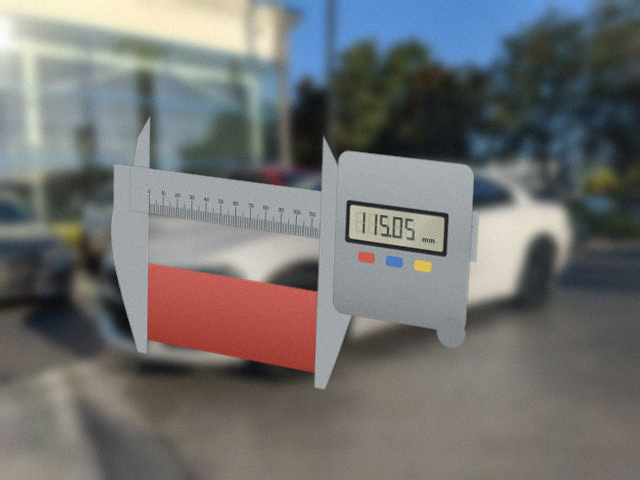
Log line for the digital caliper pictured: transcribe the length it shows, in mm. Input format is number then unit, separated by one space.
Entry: 115.05 mm
